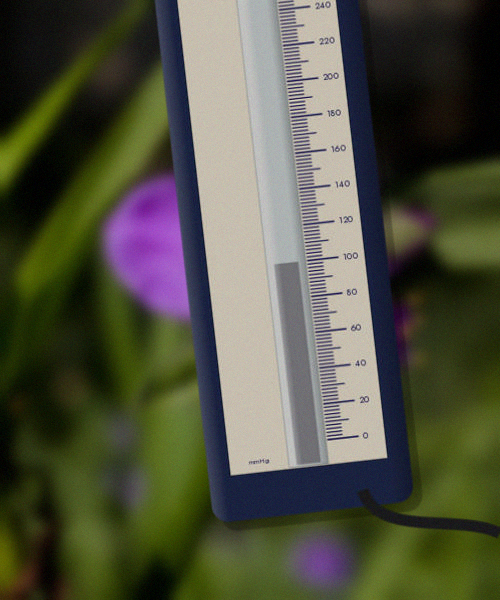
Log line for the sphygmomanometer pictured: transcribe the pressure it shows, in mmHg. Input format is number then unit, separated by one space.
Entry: 100 mmHg
